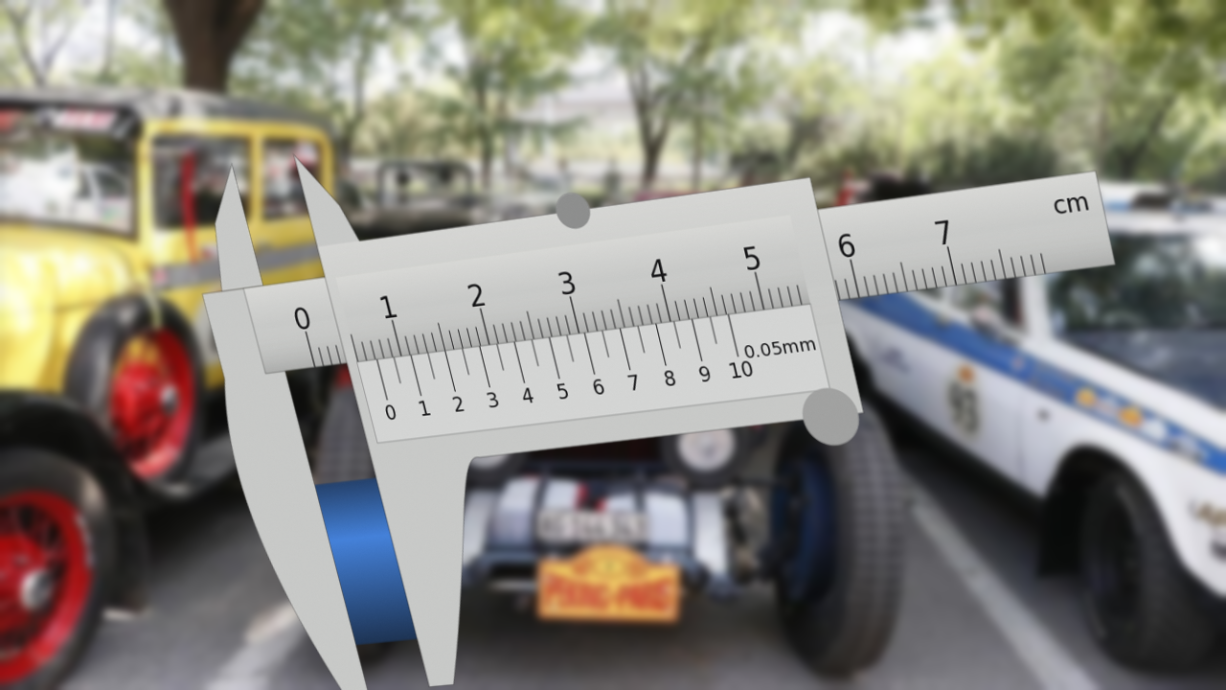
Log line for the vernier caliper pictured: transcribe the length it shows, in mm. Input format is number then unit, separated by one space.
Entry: 7.2 mm
